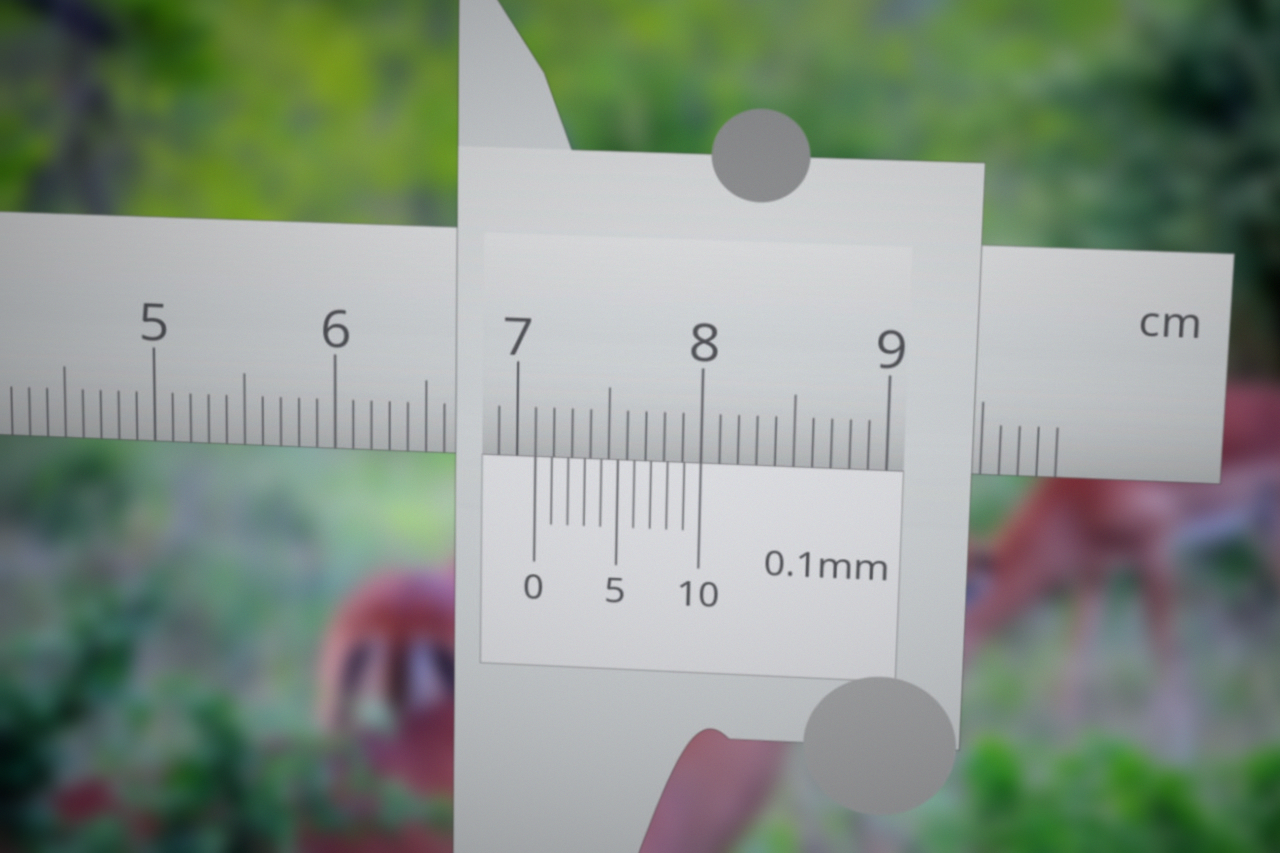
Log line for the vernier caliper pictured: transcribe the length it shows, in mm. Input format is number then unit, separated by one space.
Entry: 71.0 mm
